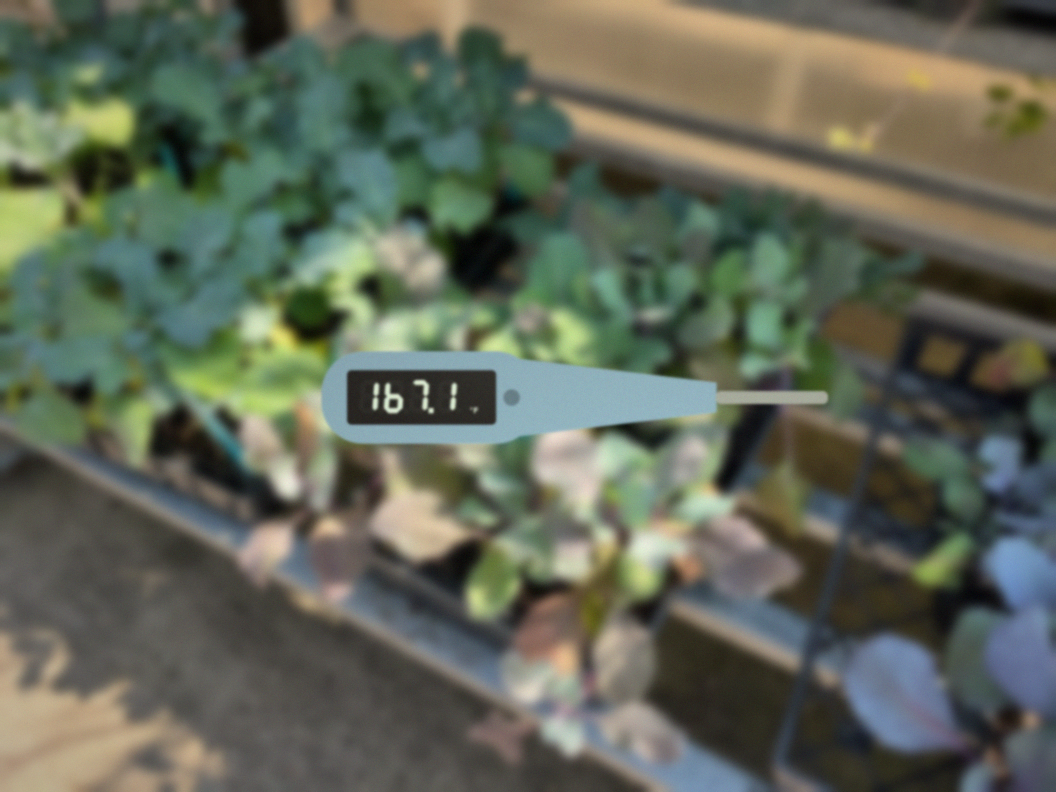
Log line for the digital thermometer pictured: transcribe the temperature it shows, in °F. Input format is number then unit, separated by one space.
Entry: 167.1 °F
